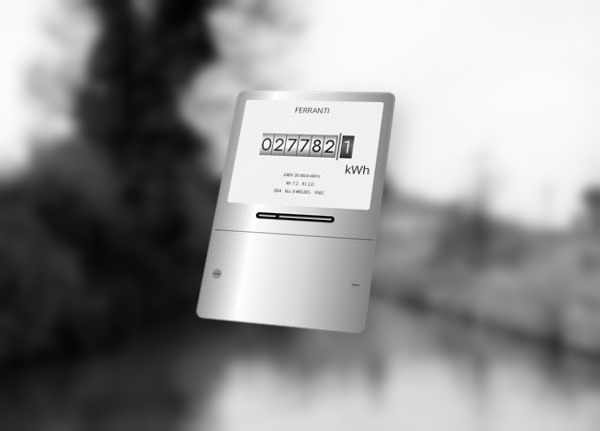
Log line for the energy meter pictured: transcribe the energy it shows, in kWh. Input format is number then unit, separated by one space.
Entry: 27782.1 kWh
